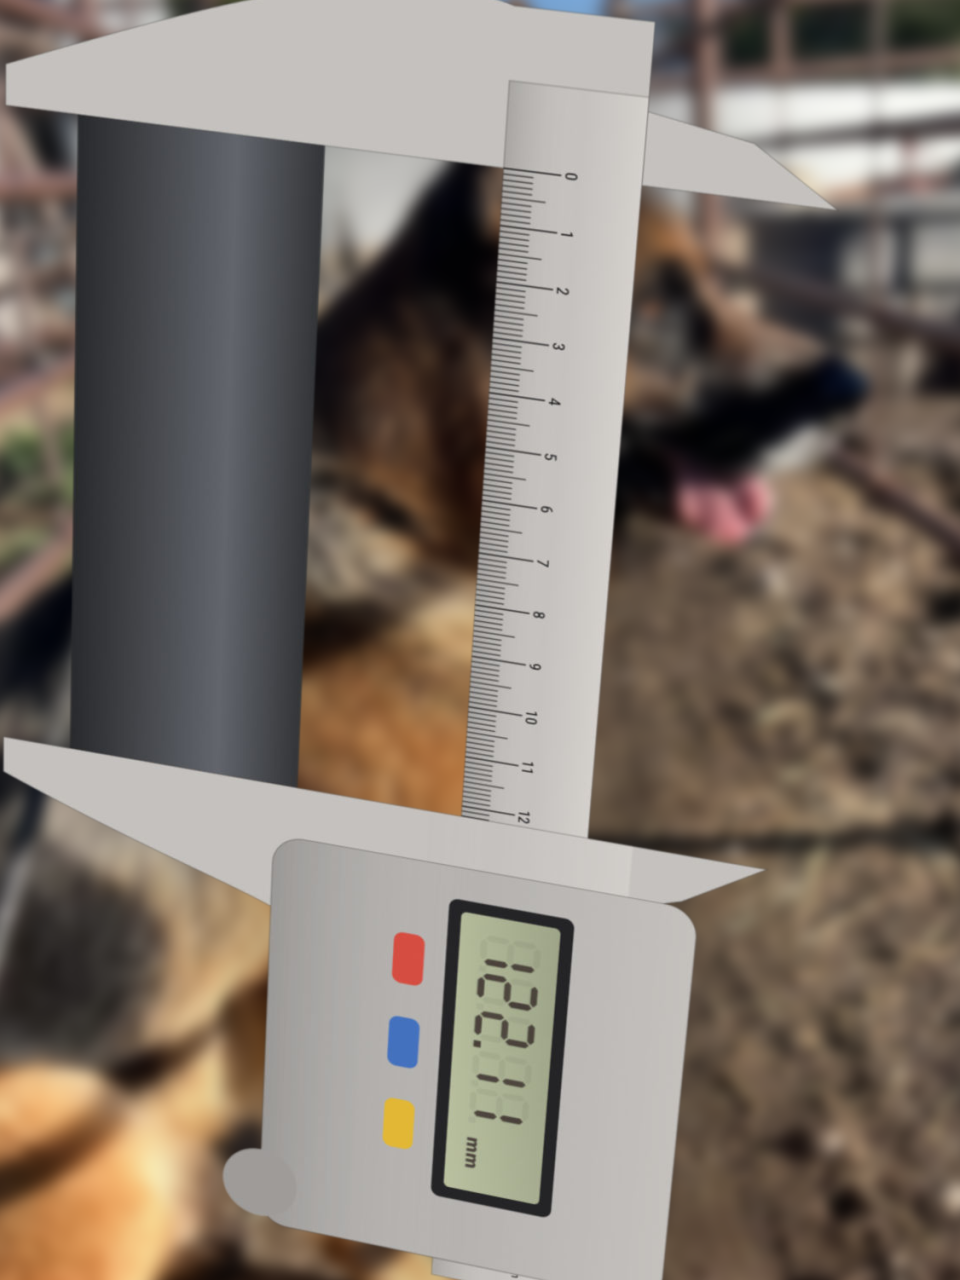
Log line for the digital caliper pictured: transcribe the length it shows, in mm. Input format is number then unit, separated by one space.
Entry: 122.11 mm
